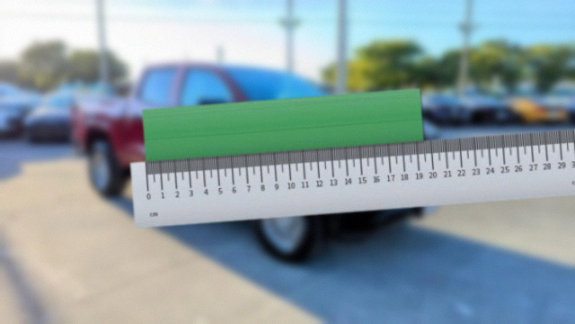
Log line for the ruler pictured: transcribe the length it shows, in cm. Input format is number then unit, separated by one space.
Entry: 19.5 cm
